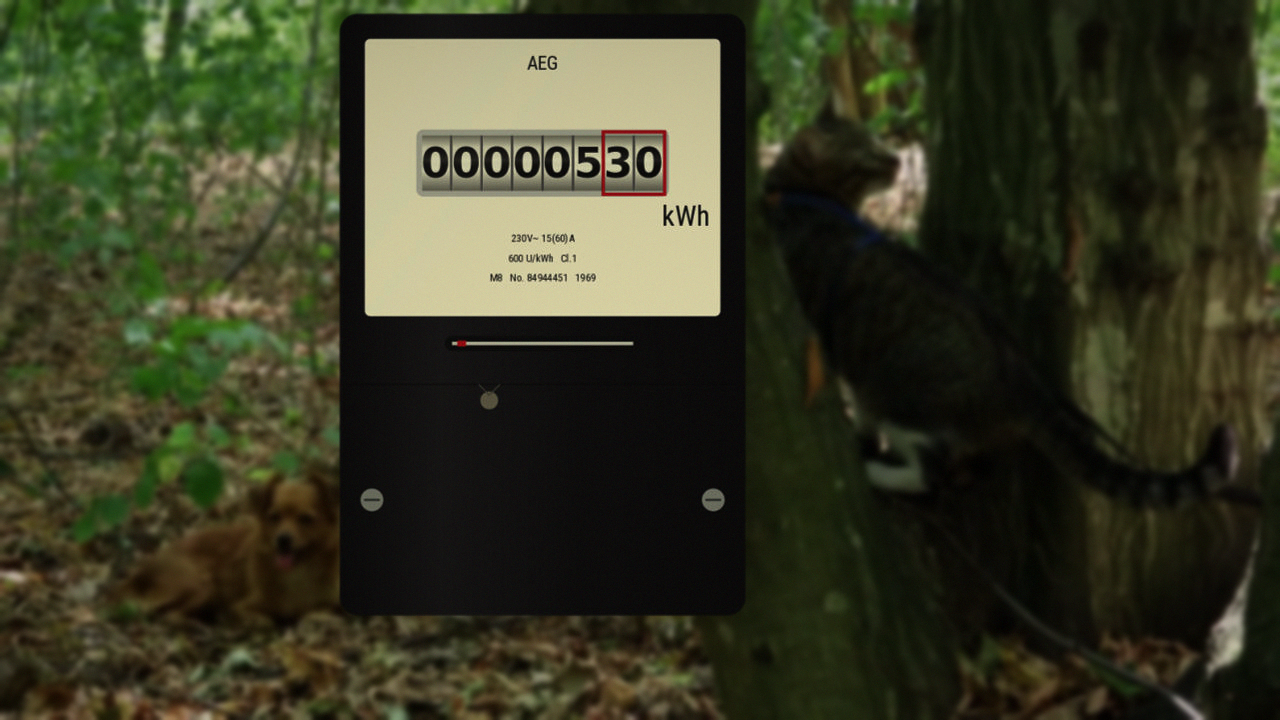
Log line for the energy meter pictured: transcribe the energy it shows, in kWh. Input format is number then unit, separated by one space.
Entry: 5.30 kWh
